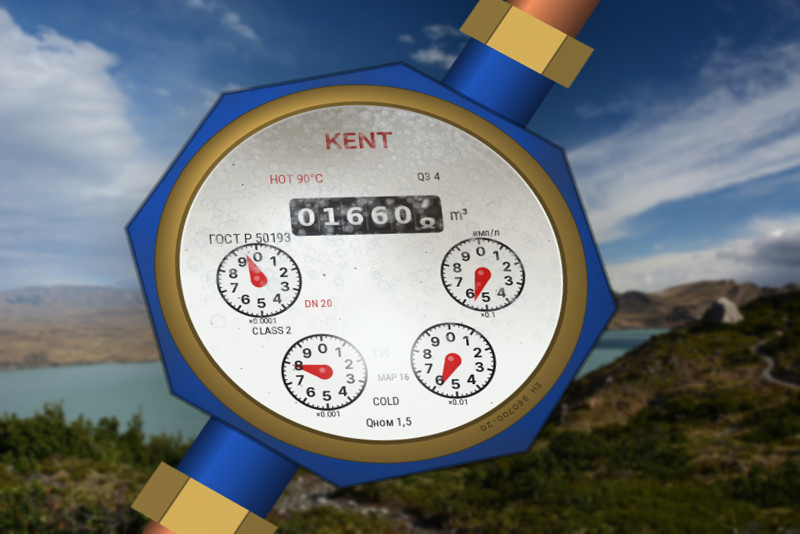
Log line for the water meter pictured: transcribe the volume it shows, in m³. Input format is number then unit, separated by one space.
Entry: 16607.5579 m³
